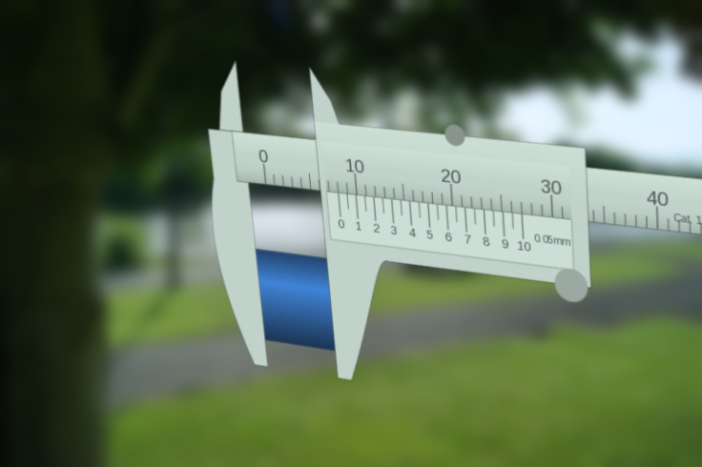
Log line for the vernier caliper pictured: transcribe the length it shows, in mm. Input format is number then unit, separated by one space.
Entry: 8.0 mm
